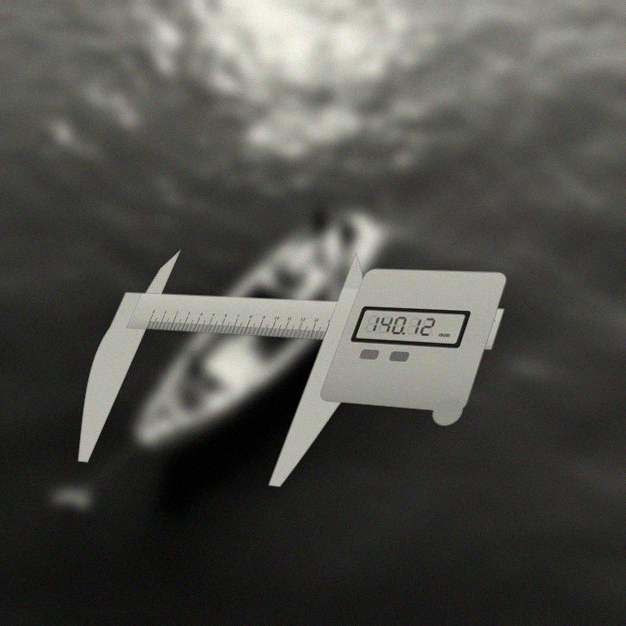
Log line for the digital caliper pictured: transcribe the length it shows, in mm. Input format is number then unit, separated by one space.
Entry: 140.12 mm
